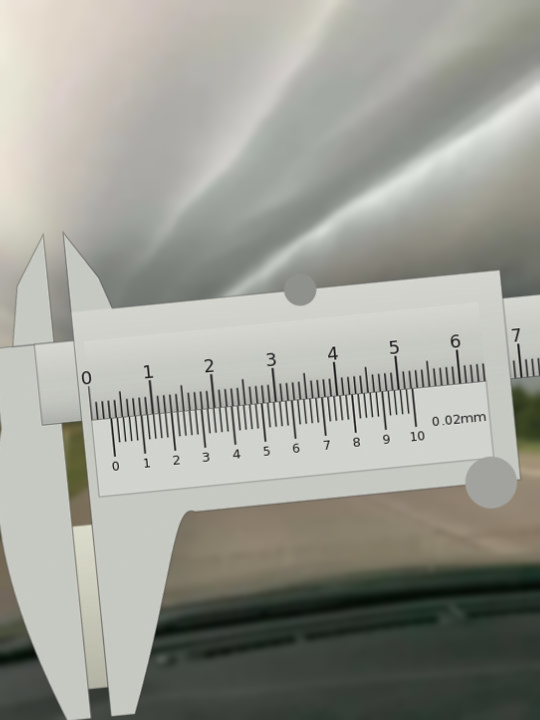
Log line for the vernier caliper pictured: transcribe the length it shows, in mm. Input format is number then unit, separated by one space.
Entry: 3.2 mm
